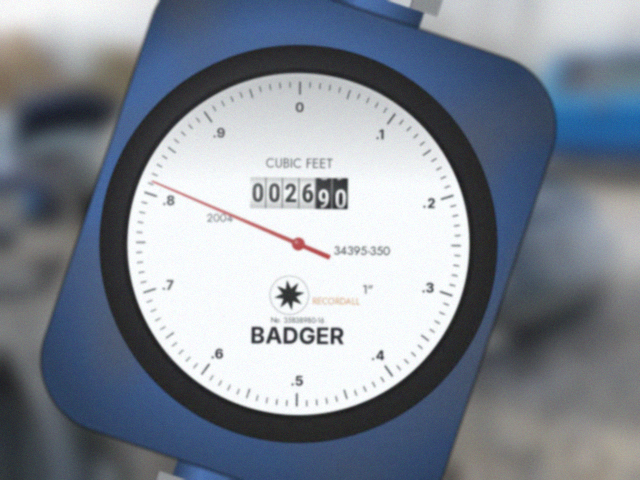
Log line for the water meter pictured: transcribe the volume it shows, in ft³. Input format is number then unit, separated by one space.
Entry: 2689.81 ft³
